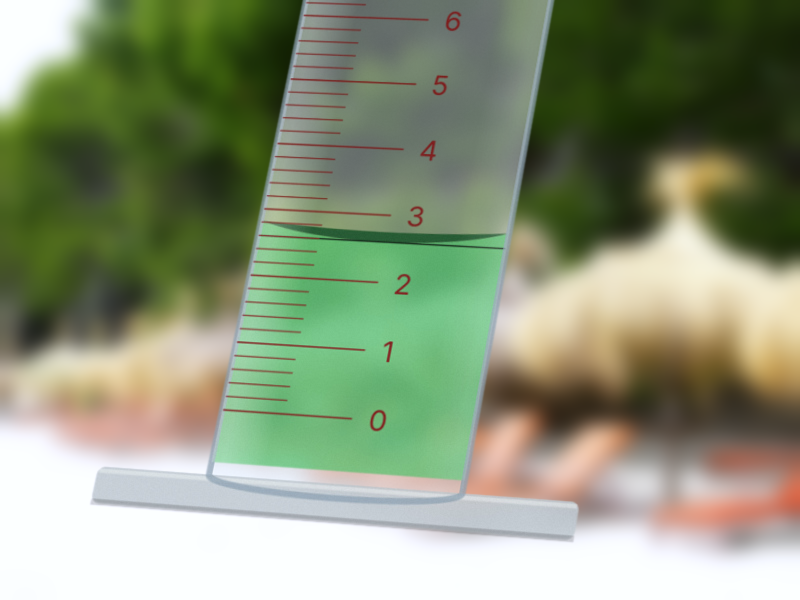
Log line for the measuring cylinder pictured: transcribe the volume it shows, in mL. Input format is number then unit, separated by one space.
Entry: 2.6 mL
